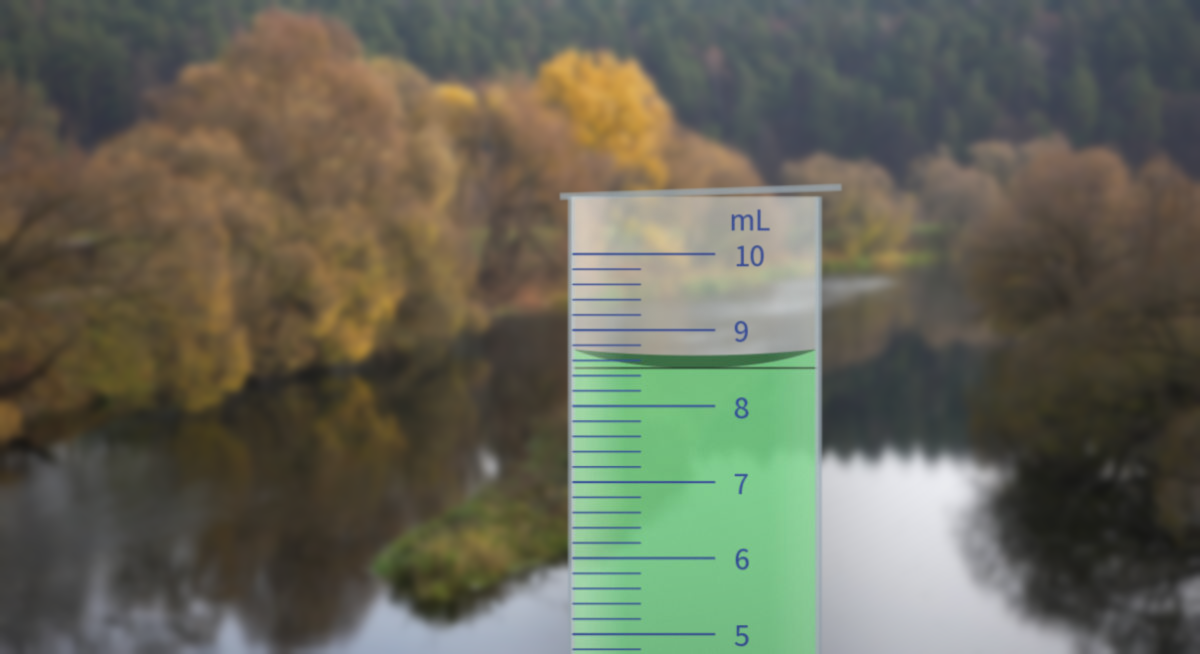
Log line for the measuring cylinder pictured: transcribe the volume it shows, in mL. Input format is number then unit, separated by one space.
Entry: 8.5 mL
